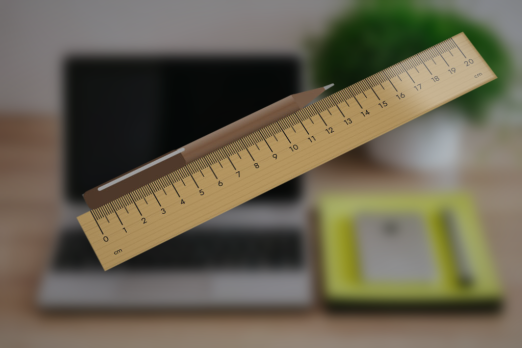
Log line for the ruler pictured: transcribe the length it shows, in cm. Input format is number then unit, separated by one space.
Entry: 13.5 cm
